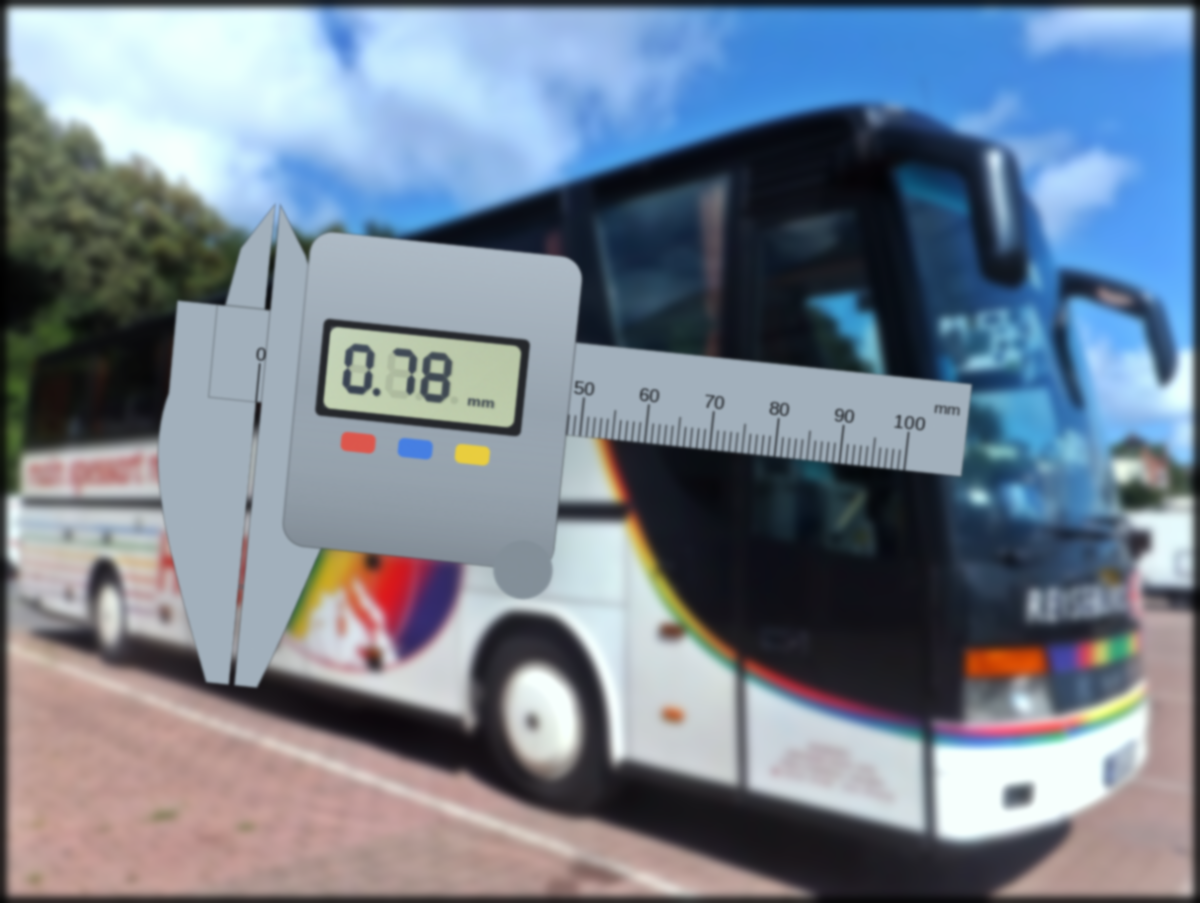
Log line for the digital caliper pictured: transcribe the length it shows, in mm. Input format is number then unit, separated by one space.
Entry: 0.78 mm
